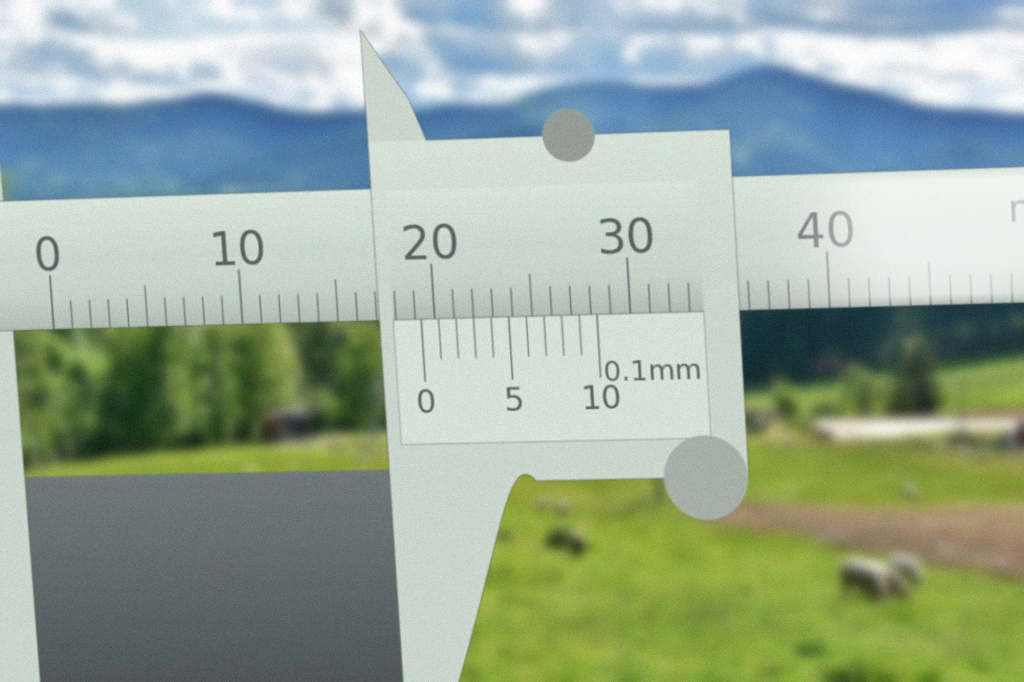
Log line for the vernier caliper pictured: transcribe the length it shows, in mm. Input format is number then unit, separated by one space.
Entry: 19.3 mm
